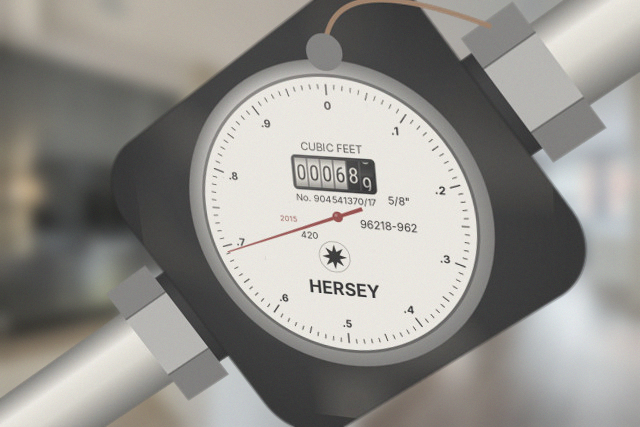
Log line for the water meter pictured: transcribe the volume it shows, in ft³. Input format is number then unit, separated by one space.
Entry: 688.69 ft³
